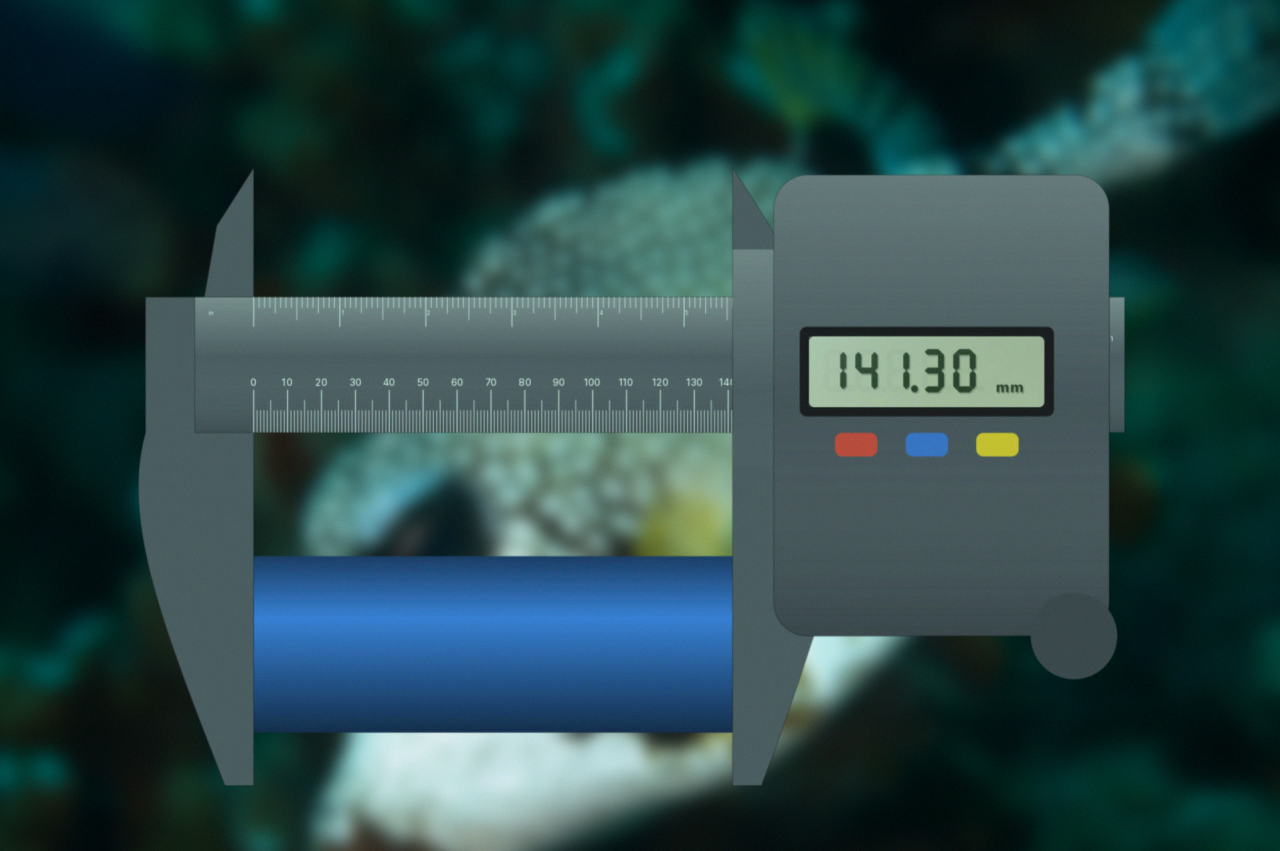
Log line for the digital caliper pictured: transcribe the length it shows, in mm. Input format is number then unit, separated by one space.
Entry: 141.30 mm
